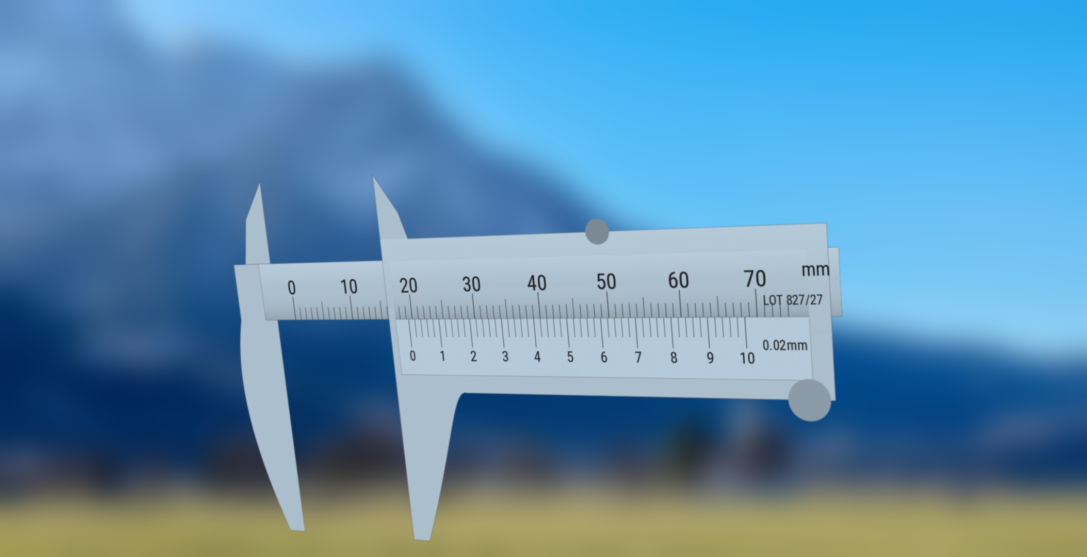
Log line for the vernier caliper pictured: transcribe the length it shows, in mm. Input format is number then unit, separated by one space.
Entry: 19.4 mm
